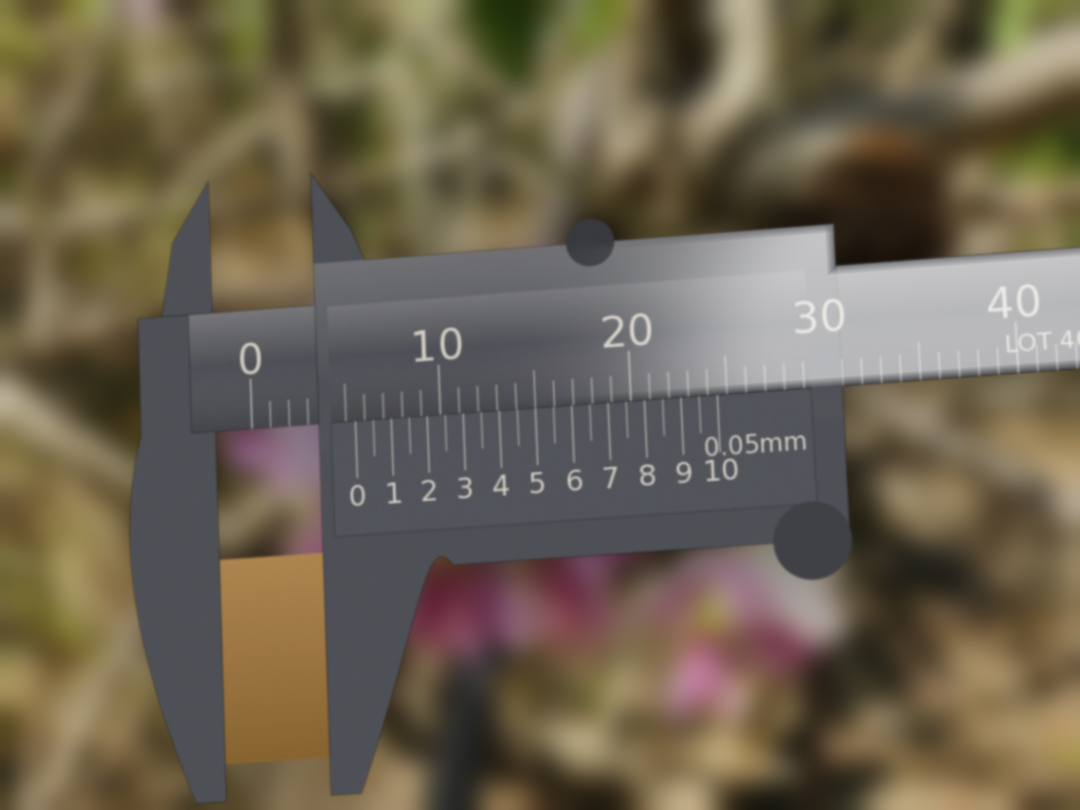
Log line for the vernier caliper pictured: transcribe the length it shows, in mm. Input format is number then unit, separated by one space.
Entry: 5.5 mm
